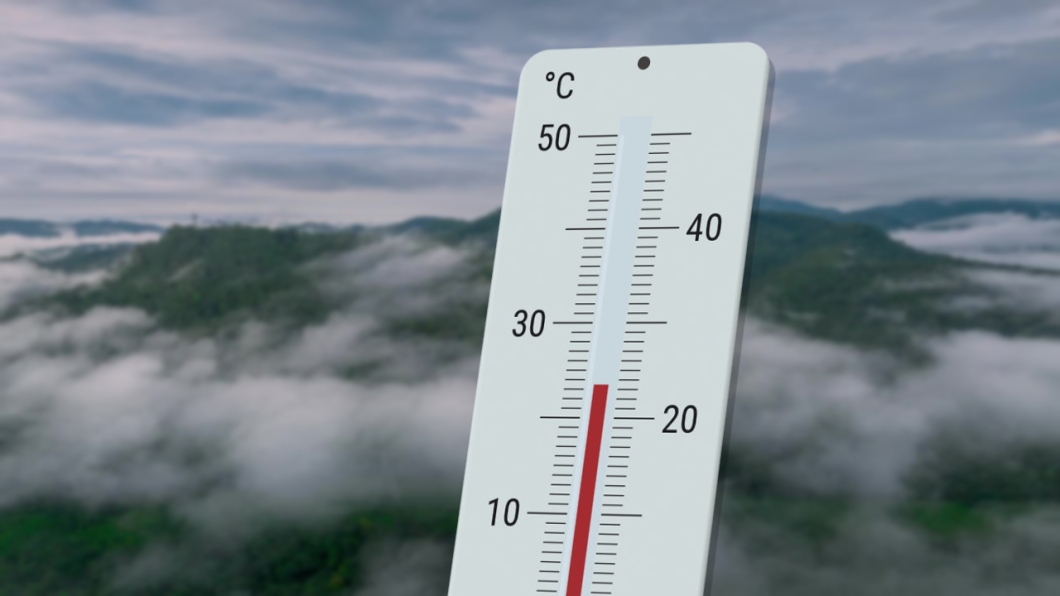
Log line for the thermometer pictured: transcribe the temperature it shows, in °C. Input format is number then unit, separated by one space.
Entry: 23.5 °C
